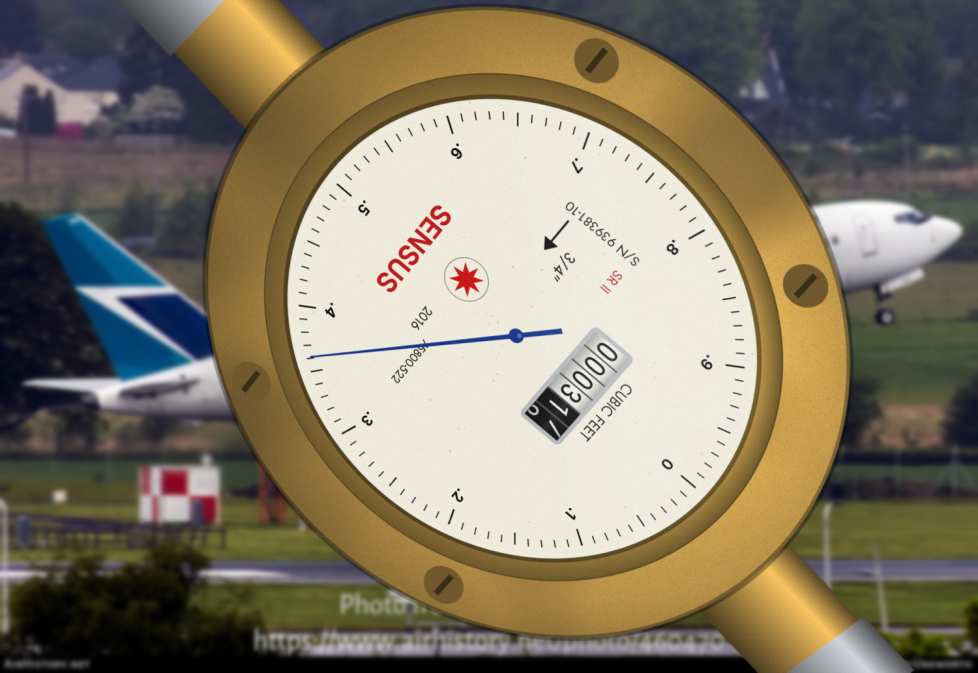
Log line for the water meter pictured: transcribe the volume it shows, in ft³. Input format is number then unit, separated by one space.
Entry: 317.36 ft³
